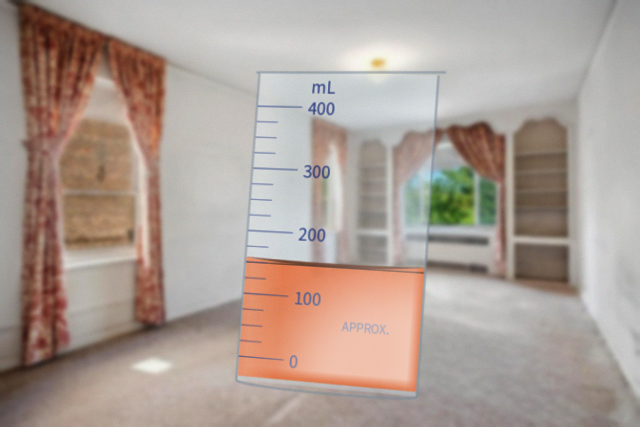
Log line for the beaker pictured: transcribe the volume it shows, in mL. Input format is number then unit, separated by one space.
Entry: 150 mL
